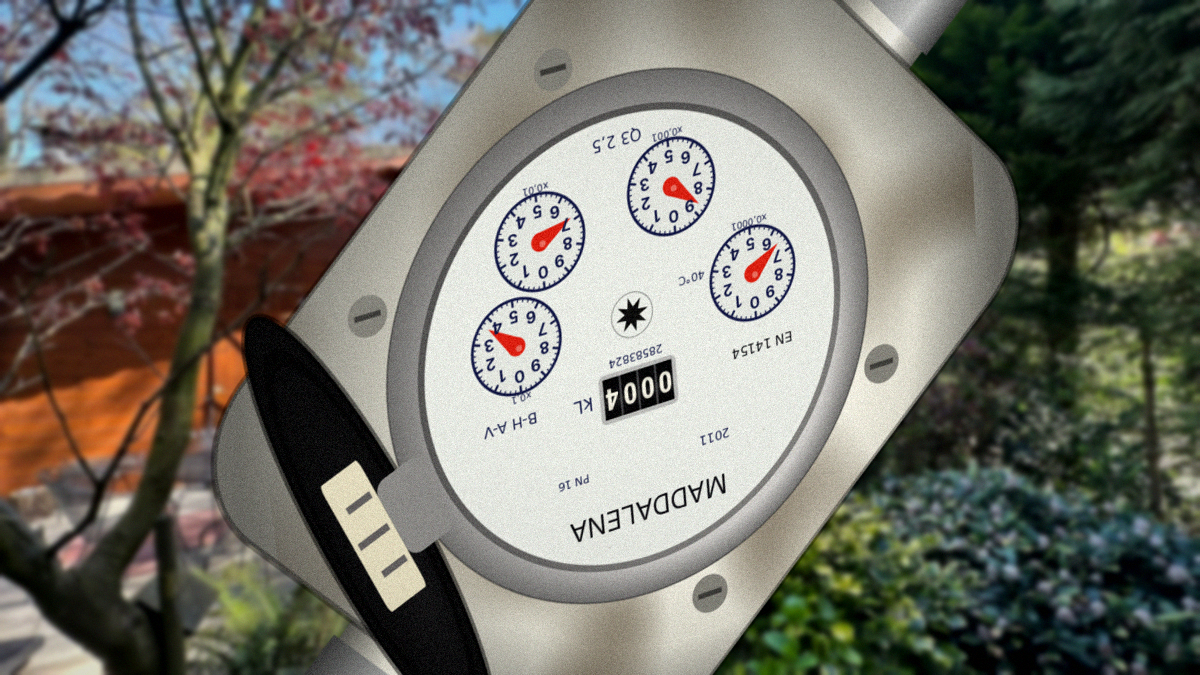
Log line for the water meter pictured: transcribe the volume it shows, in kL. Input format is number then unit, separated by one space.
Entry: 4.3686 kL
